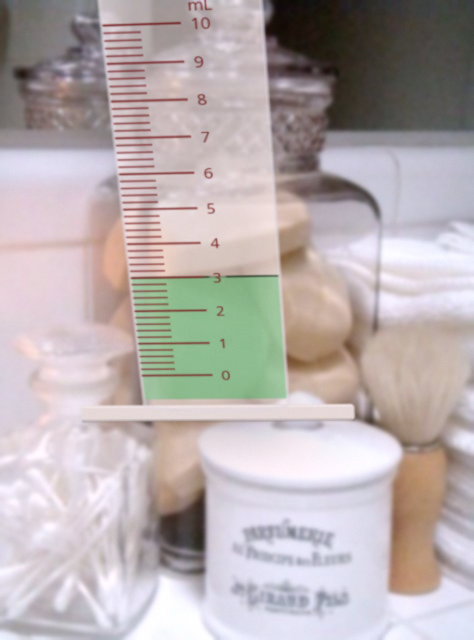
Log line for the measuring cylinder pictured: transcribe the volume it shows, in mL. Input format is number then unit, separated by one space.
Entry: 3 mL
